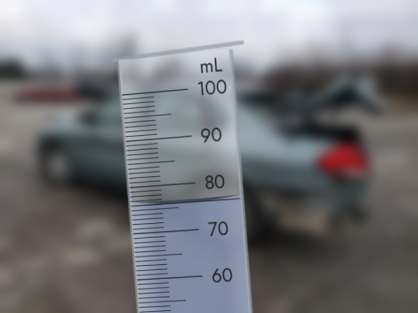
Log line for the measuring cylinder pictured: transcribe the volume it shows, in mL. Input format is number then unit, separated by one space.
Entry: 76 mL
